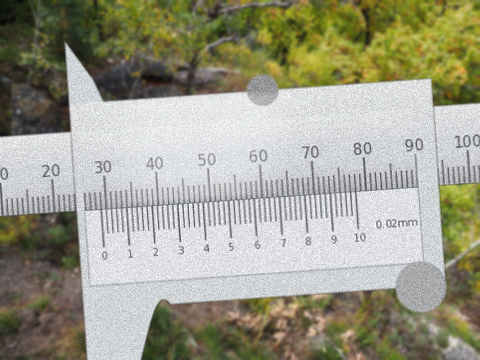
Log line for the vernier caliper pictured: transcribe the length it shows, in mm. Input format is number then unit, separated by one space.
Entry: 29.0 mm
